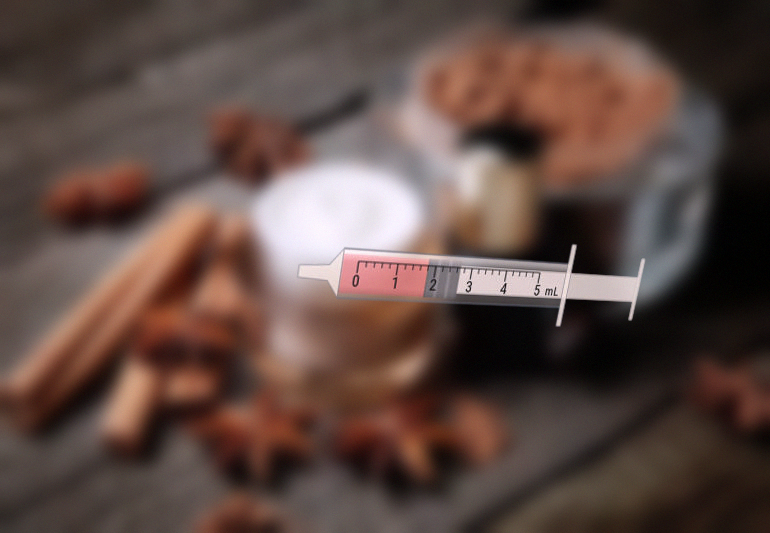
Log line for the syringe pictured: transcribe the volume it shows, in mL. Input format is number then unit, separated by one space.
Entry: 1.8 mL
